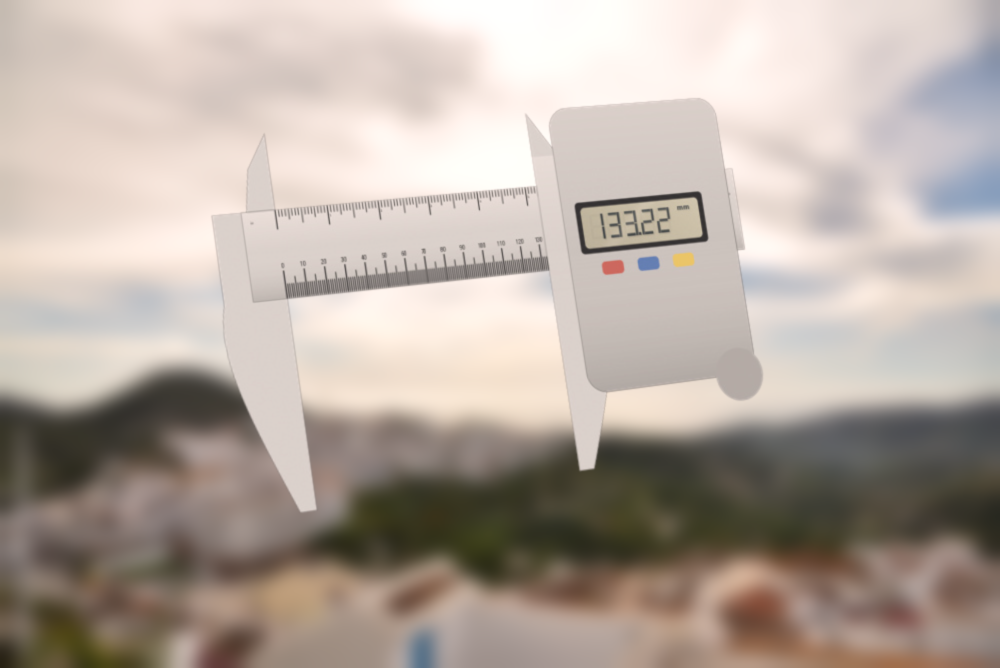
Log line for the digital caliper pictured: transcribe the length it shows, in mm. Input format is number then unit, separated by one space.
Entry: 133.22 mm
